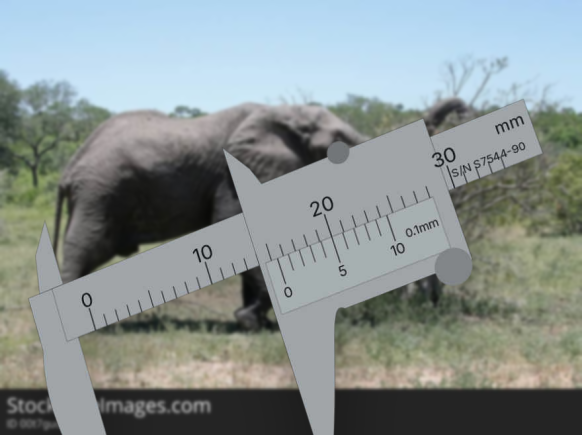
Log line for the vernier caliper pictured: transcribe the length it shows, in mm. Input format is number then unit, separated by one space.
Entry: 15.5 mm
